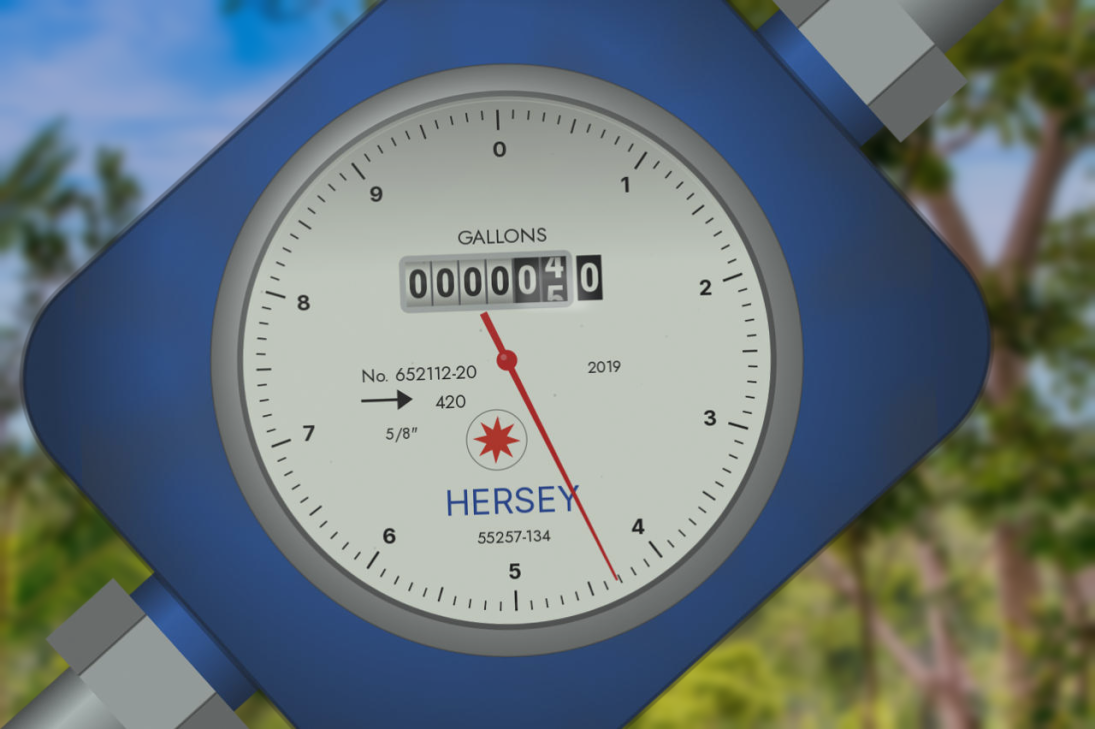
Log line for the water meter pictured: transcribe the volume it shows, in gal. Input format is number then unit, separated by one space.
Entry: 44.3 gal
